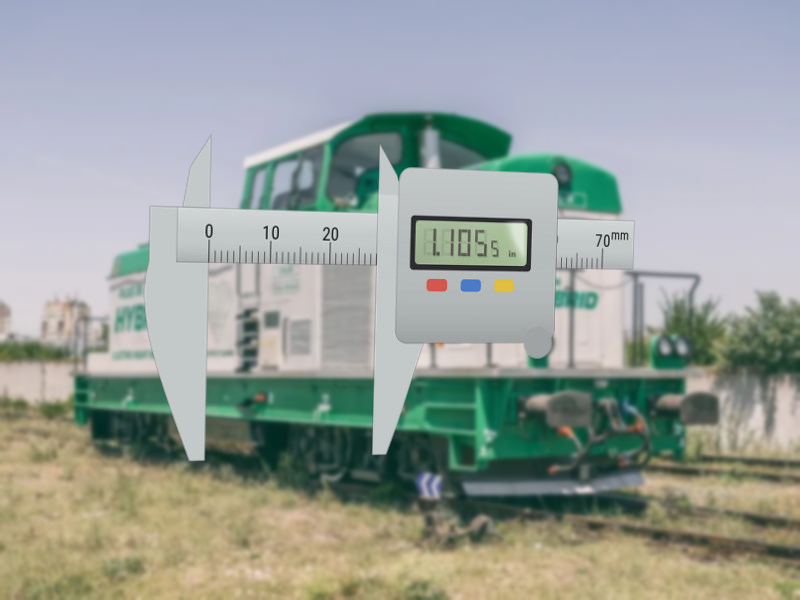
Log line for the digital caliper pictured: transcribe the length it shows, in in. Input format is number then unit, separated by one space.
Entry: 1.1055 in
